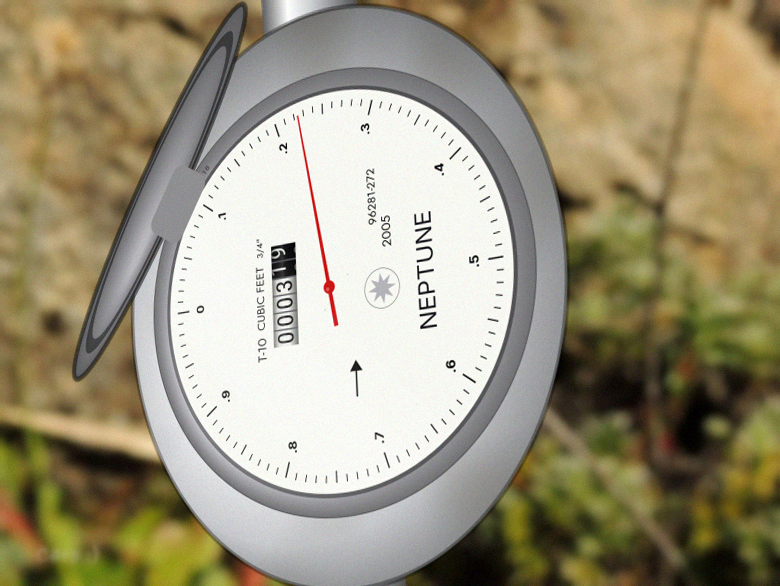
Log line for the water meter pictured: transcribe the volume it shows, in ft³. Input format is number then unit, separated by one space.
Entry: 319.22 ft³
